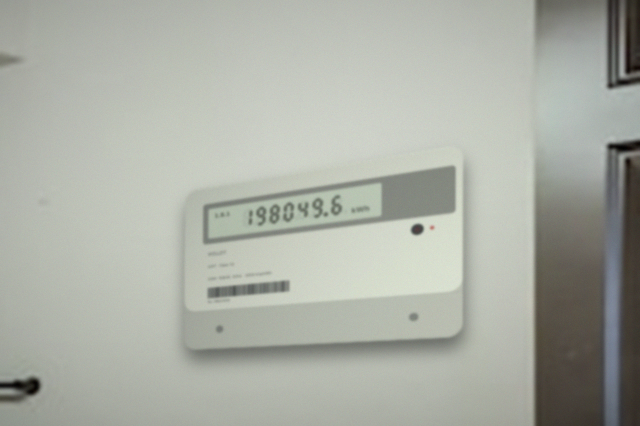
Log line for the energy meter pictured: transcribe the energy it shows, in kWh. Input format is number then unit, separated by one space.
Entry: 198049.6 kWh
